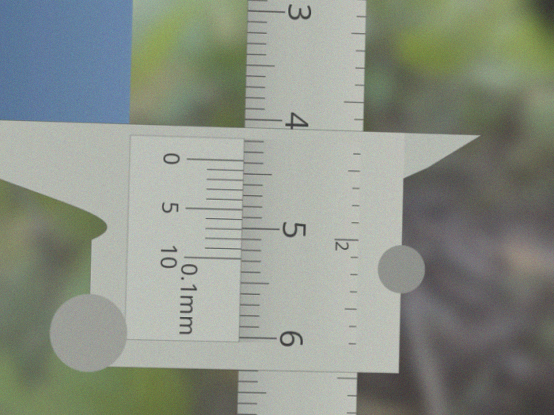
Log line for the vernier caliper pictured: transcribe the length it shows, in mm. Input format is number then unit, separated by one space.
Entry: 43.8 mm
